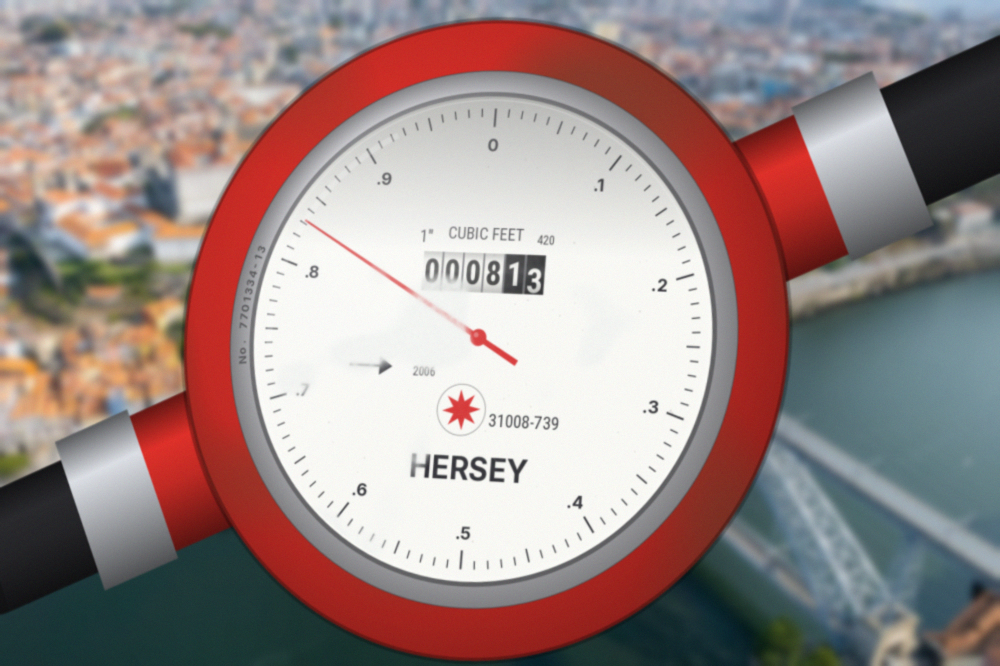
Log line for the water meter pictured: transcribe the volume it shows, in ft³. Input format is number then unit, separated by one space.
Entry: 812.83 ft³
